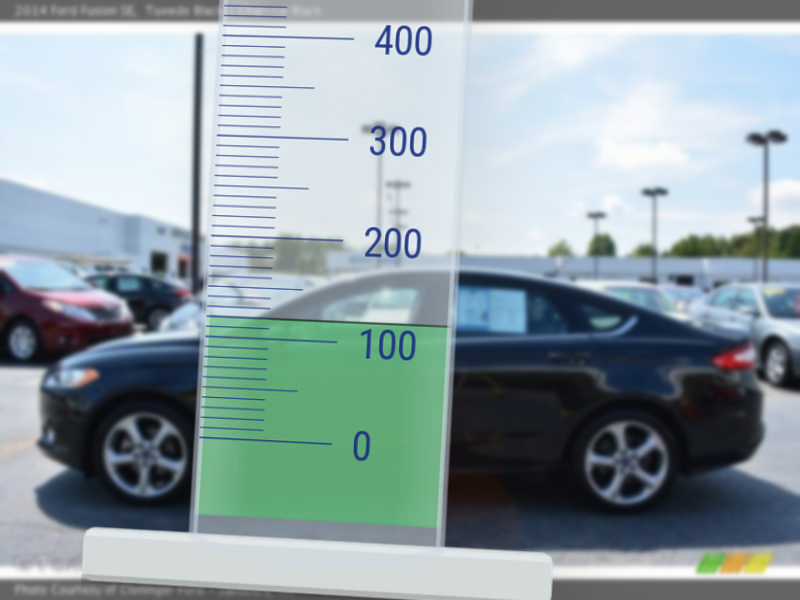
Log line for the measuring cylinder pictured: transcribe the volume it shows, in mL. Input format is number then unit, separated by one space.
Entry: 120 mL
